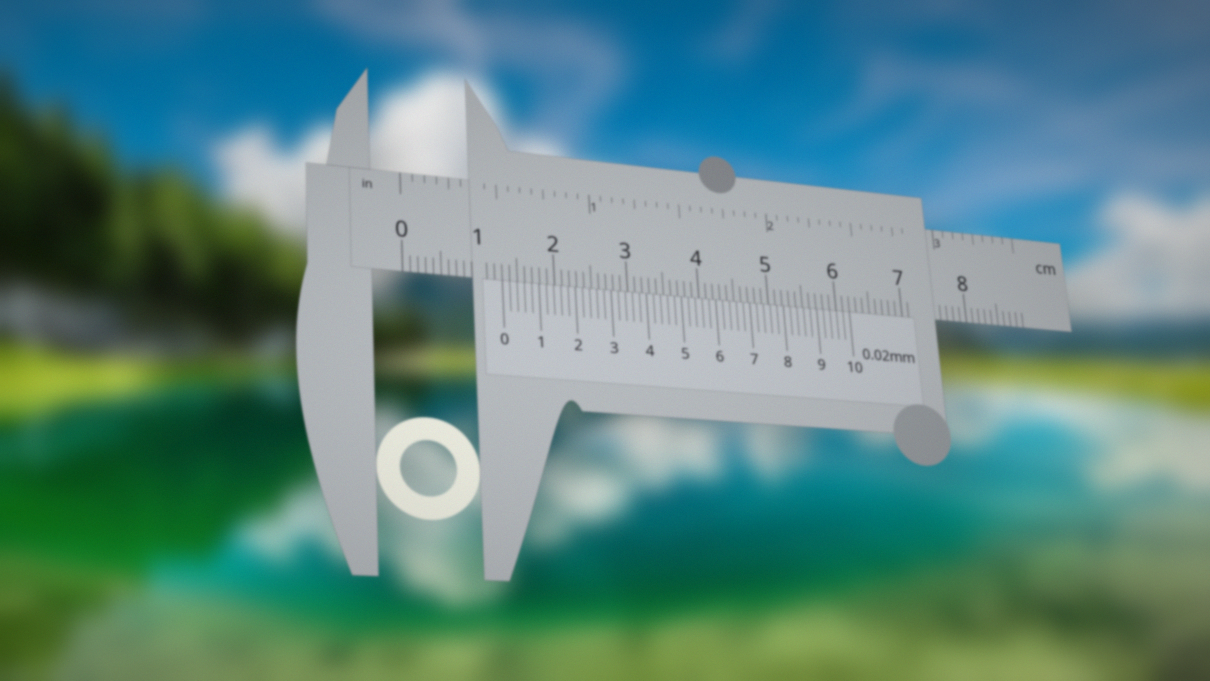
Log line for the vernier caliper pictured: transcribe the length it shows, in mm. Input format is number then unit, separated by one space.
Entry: 13.0 mm
